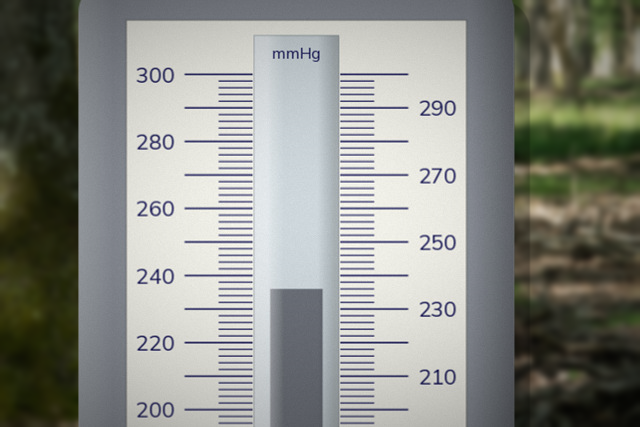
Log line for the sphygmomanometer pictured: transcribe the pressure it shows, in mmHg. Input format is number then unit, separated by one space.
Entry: 236 mmHg
